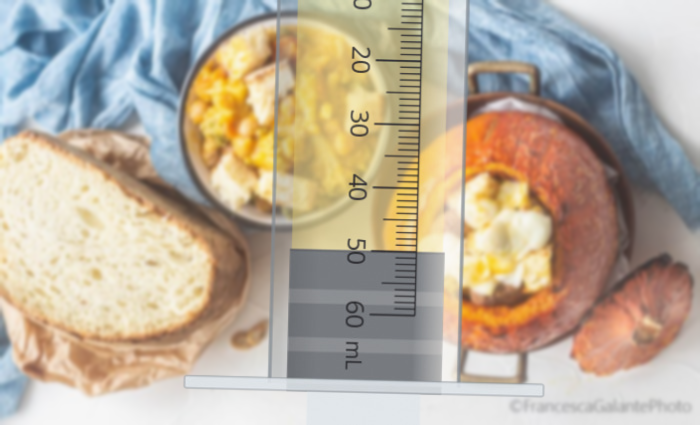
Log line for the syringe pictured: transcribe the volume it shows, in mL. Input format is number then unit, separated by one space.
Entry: 50 mL
